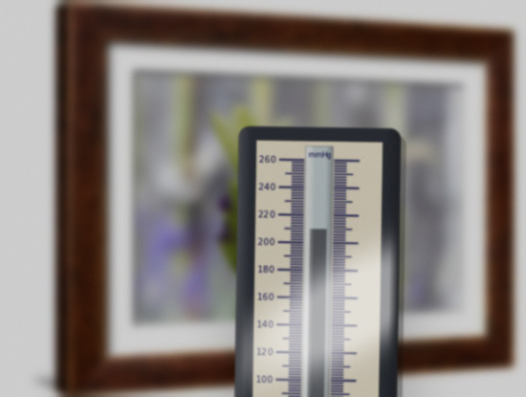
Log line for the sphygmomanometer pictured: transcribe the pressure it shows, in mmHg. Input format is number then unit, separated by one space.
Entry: 210 mmHg
